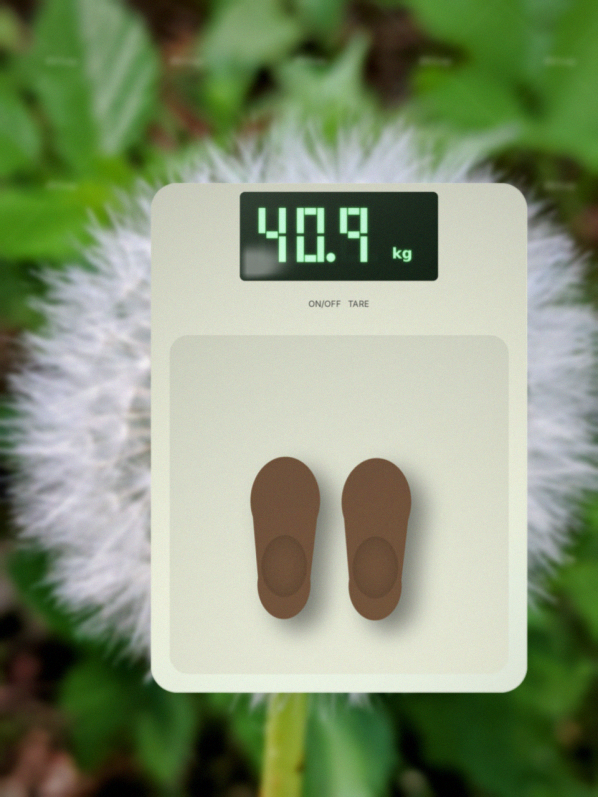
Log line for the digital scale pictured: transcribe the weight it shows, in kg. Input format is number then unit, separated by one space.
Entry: 40.9 kg
